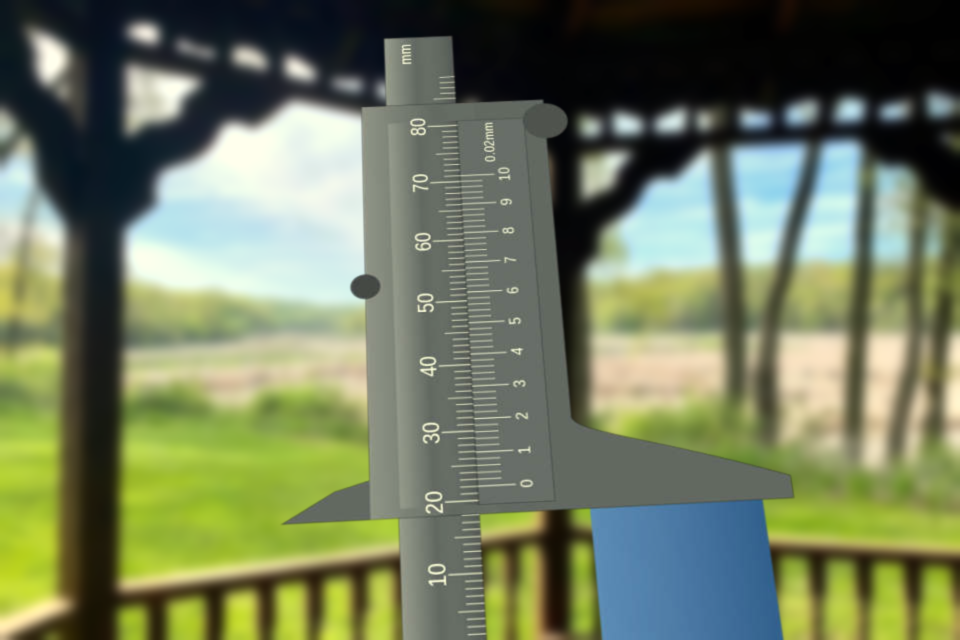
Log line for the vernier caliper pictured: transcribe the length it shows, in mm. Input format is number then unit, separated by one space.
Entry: 22.0 mm
